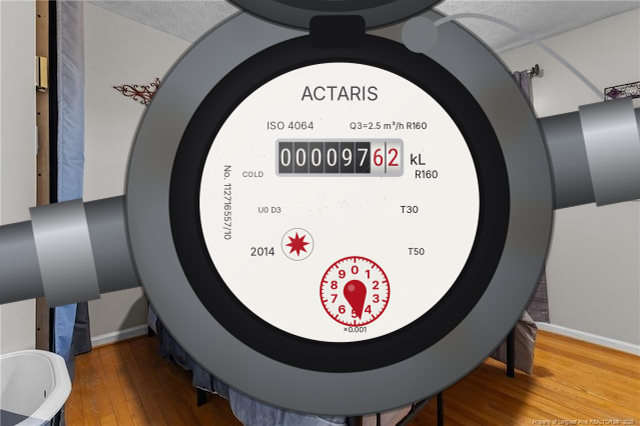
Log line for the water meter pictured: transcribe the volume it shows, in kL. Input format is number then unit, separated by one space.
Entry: 97.624 kL
